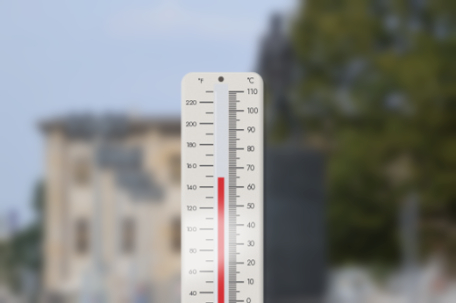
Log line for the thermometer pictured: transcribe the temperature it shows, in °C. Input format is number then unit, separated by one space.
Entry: 65 °C
